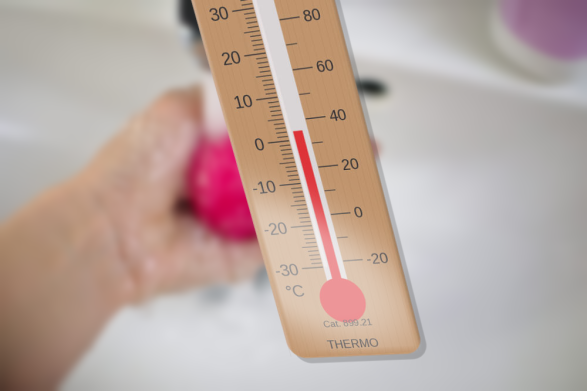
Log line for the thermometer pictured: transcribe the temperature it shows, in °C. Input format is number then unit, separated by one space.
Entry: 2 °C
